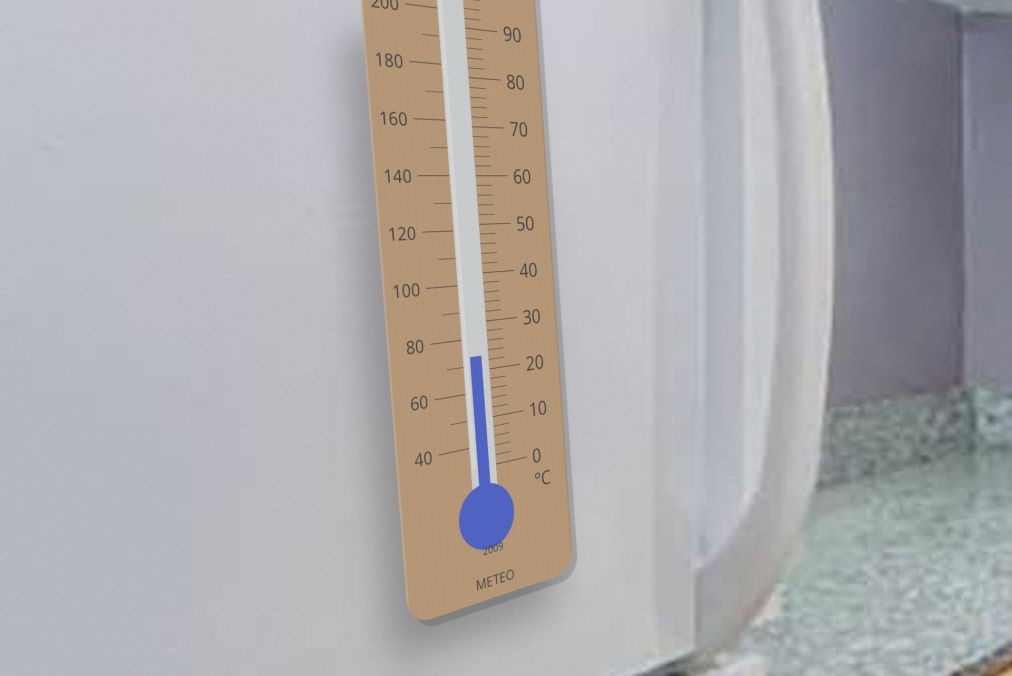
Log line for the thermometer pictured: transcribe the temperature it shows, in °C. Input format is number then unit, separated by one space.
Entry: 23 °C
